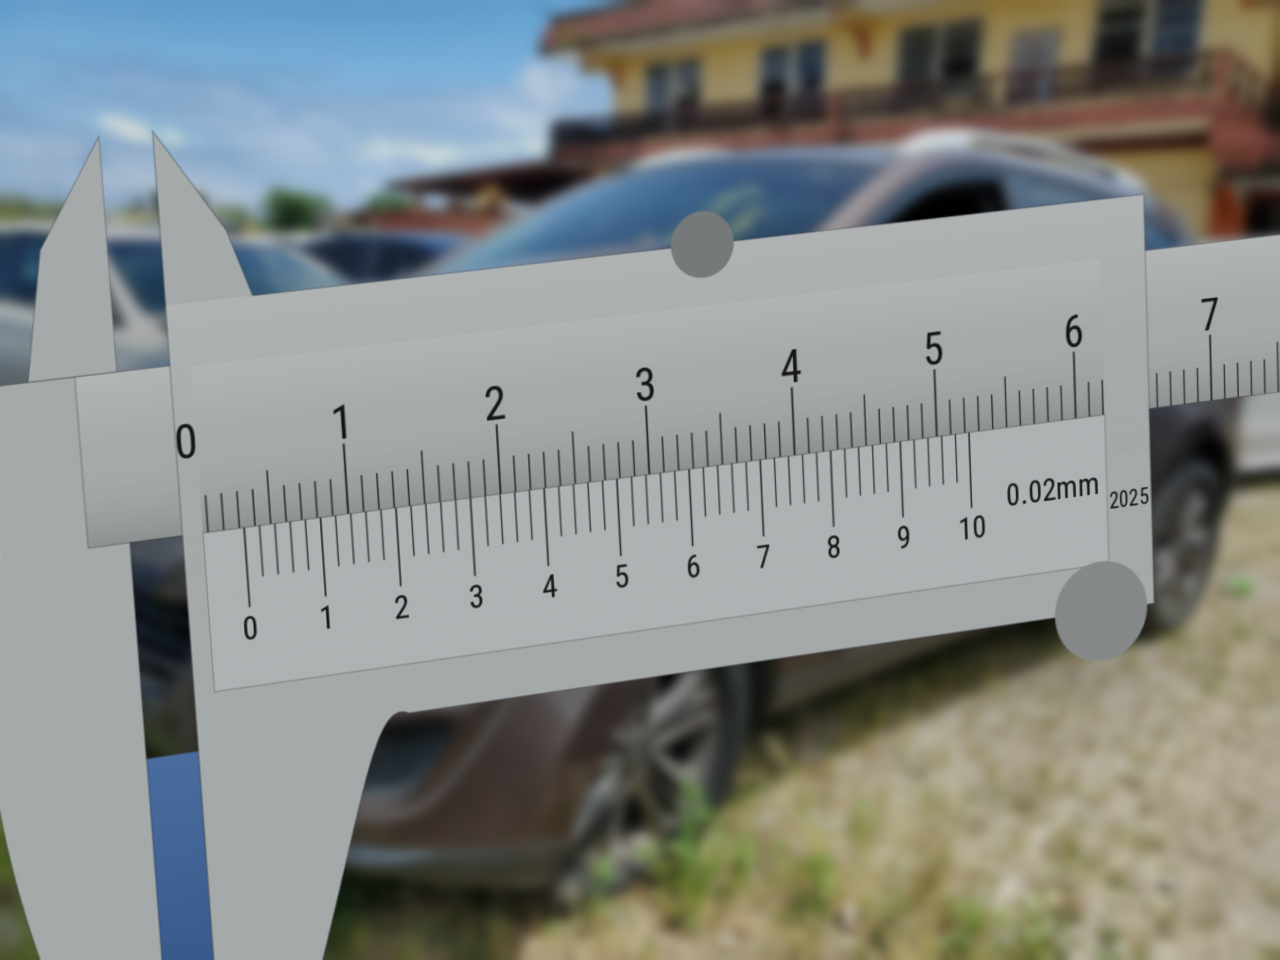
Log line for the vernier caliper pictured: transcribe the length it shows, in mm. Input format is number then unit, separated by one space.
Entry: 3.3 mm
